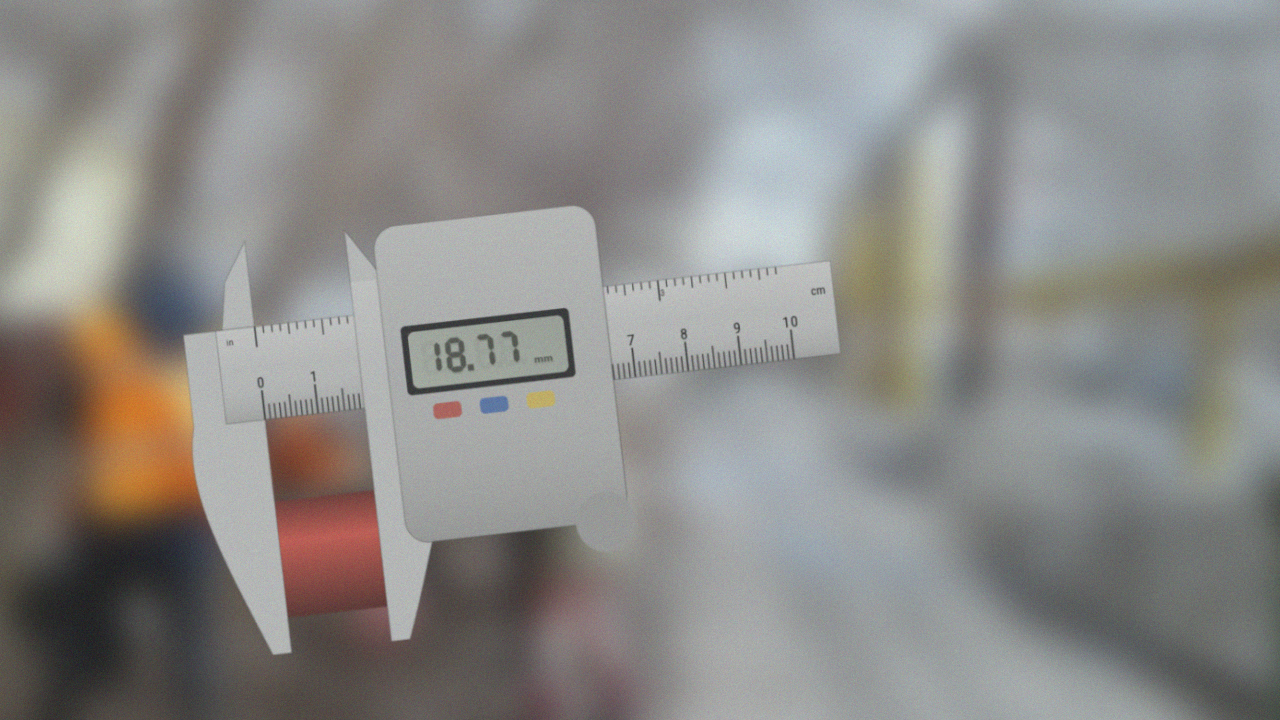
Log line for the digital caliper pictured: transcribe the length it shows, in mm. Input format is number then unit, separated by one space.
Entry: 18.77 mm
